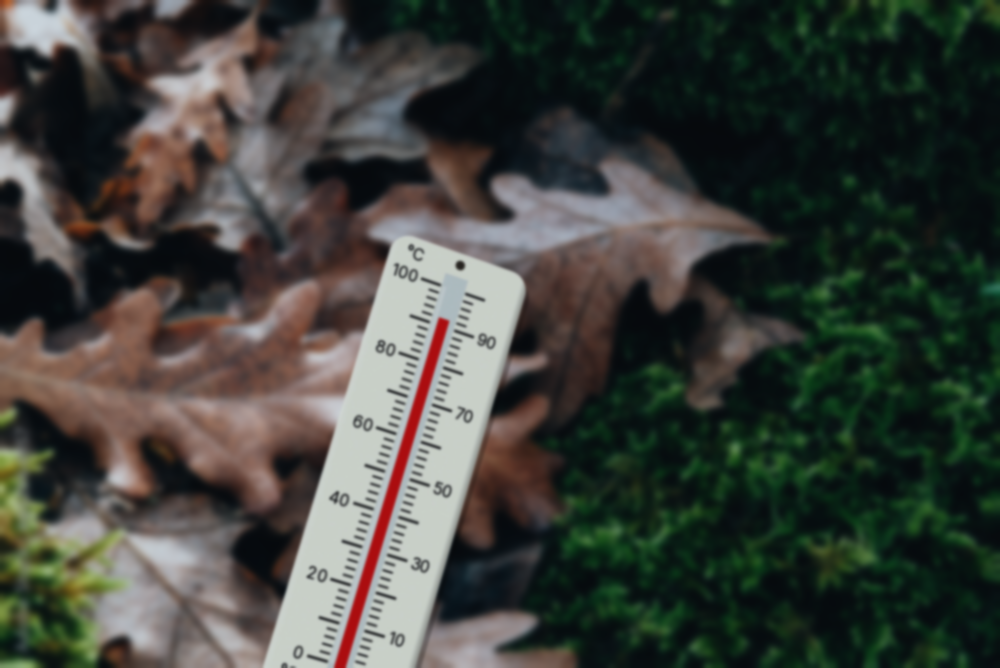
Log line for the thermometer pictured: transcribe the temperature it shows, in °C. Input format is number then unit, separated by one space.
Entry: 92 °C
